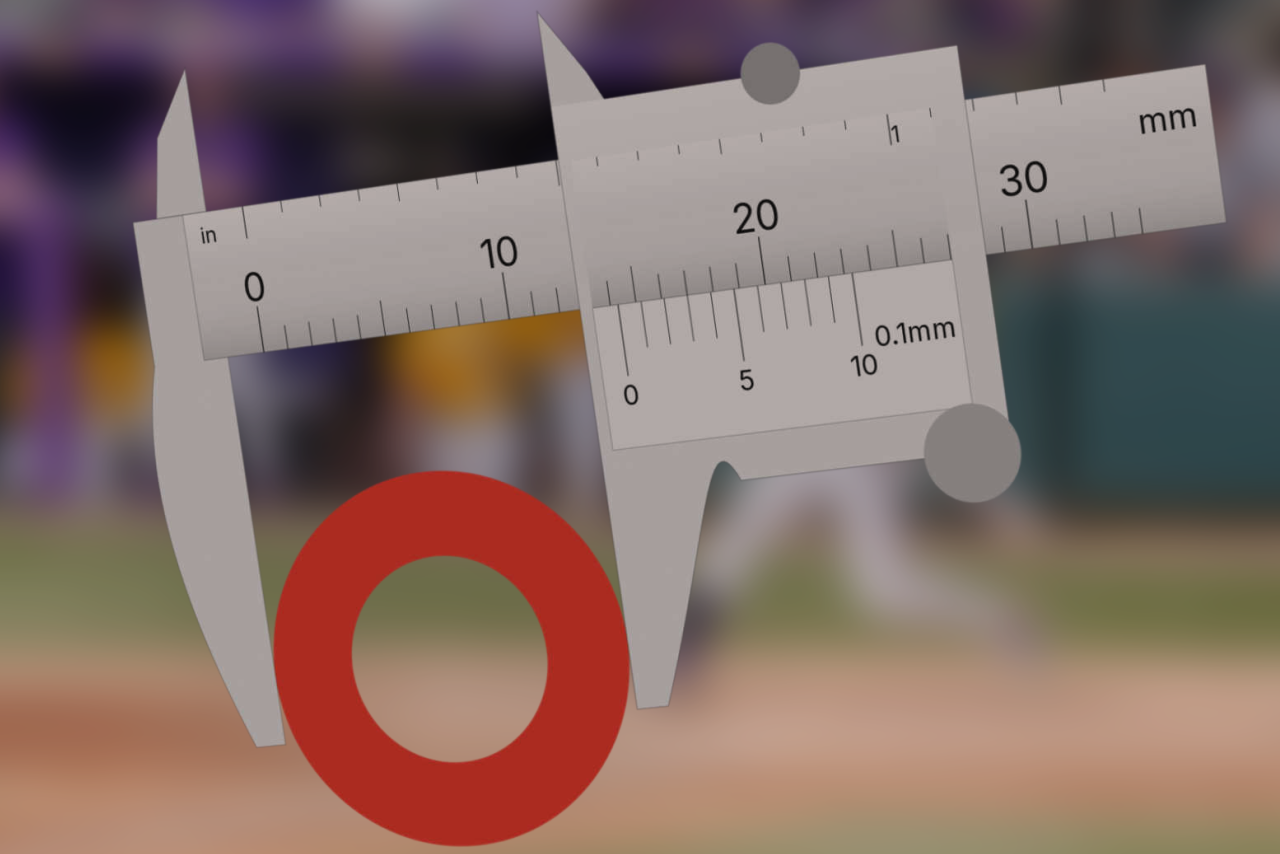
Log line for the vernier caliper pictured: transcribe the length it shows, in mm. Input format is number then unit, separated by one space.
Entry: 14.3 mm
